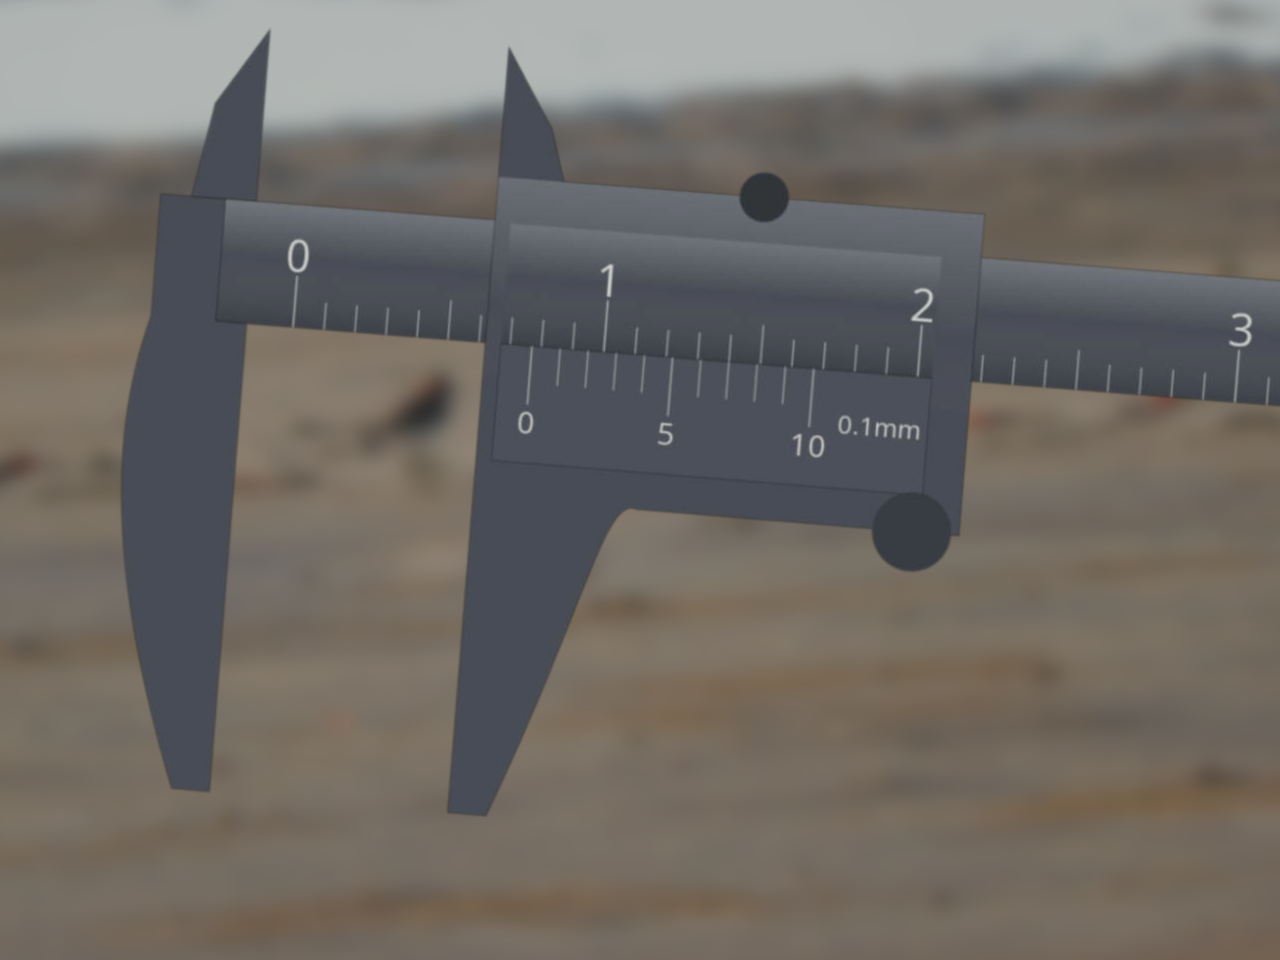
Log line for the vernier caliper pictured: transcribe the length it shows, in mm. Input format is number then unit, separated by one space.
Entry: 7.7 mm
